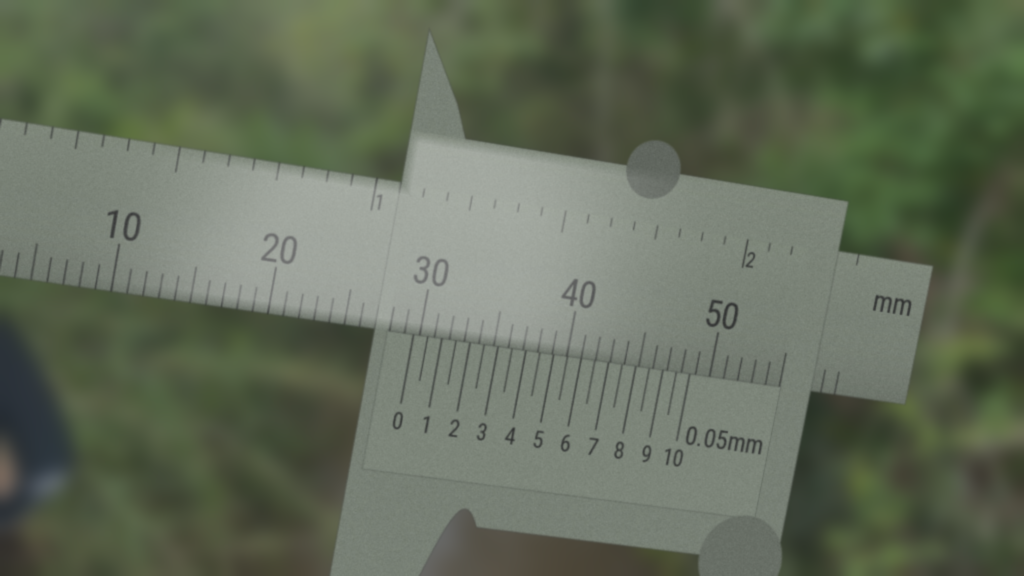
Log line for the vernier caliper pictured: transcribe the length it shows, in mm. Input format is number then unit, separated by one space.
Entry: 29.6 mm
